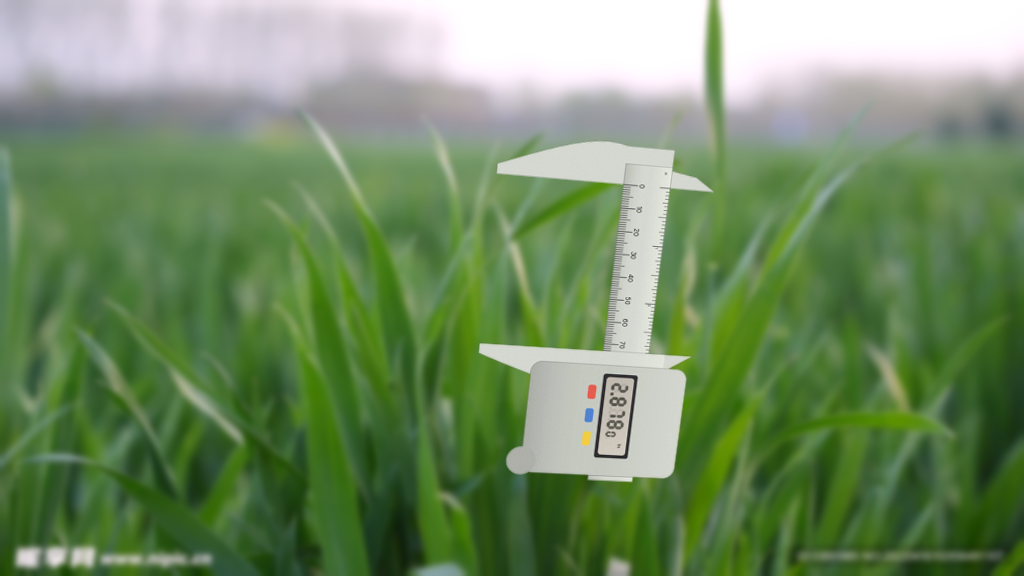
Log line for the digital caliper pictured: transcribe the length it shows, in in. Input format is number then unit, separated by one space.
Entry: 2.8780 in
